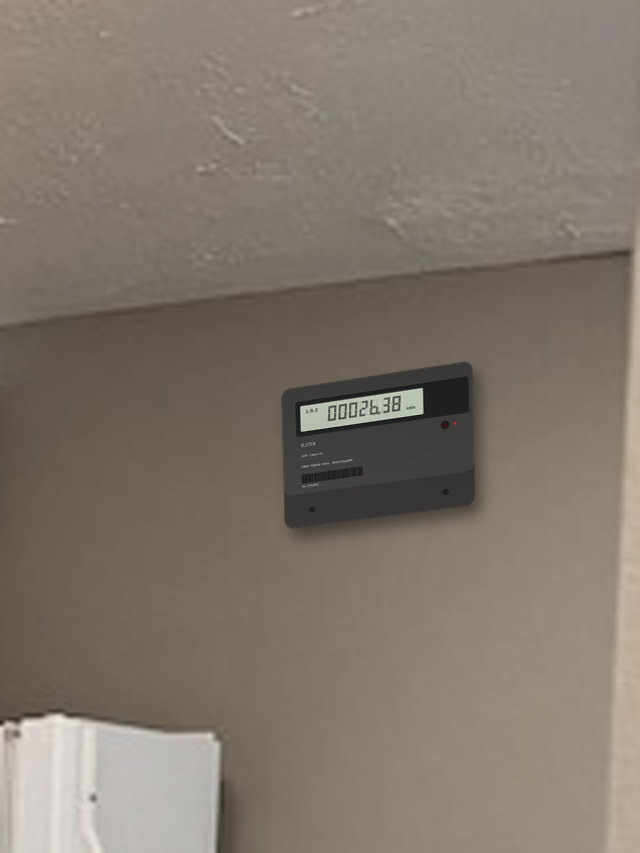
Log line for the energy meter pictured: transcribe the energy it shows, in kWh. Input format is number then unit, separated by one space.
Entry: 26.38 kWh
